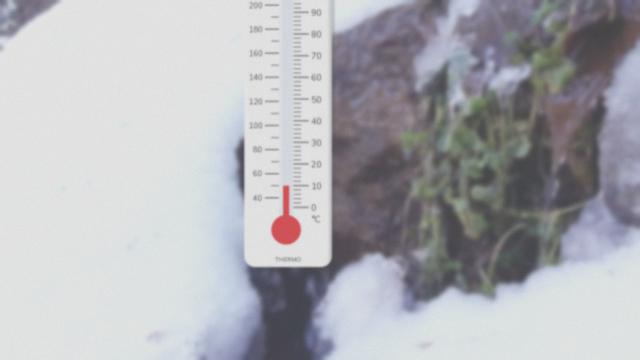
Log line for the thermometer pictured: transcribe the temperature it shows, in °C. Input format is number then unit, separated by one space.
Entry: 10 °C
